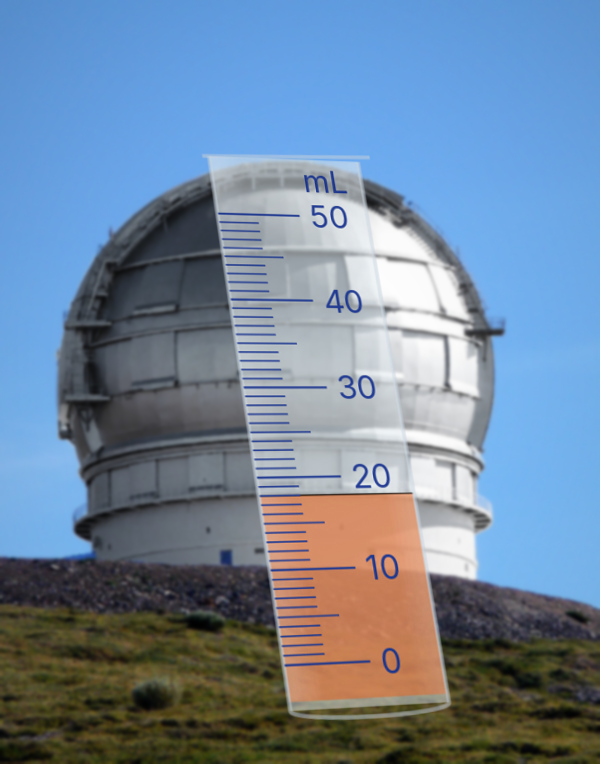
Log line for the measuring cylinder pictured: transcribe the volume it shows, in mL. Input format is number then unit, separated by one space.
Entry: 18 mL
